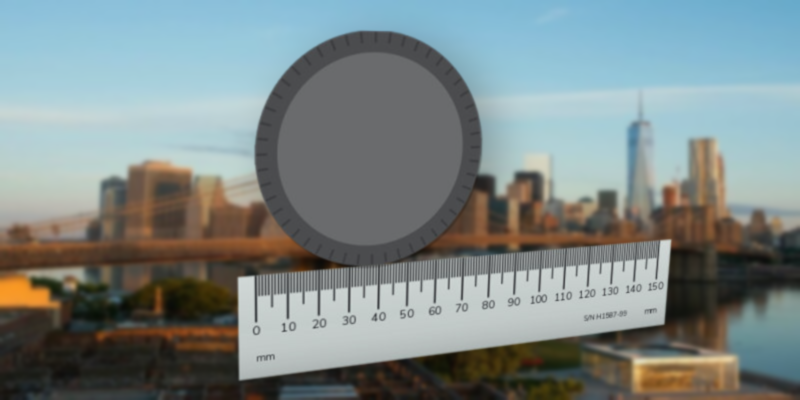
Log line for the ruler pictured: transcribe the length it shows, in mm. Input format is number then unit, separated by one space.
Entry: 75 mm
